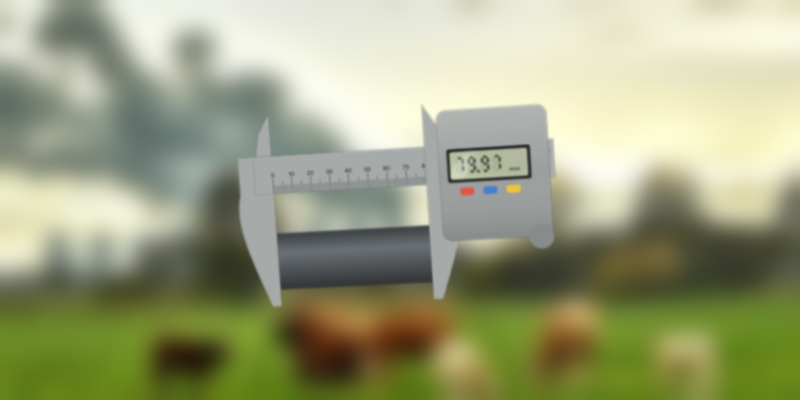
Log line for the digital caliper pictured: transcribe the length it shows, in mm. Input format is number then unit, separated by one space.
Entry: 79.97 mm
